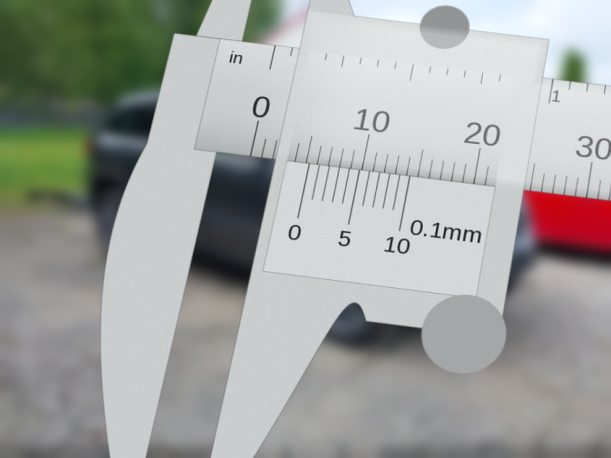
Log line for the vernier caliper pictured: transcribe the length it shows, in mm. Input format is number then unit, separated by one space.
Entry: 5.3 mm
